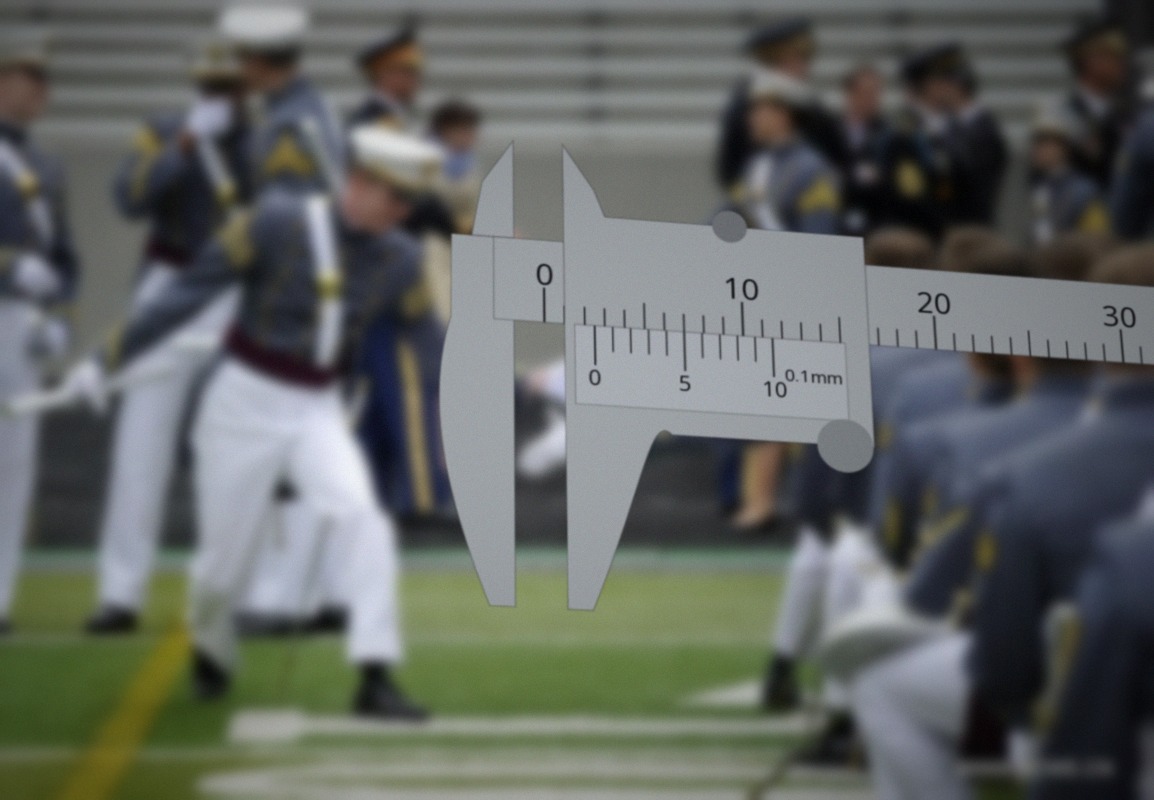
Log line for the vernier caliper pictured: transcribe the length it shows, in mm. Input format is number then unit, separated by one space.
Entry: 2.5 mm
